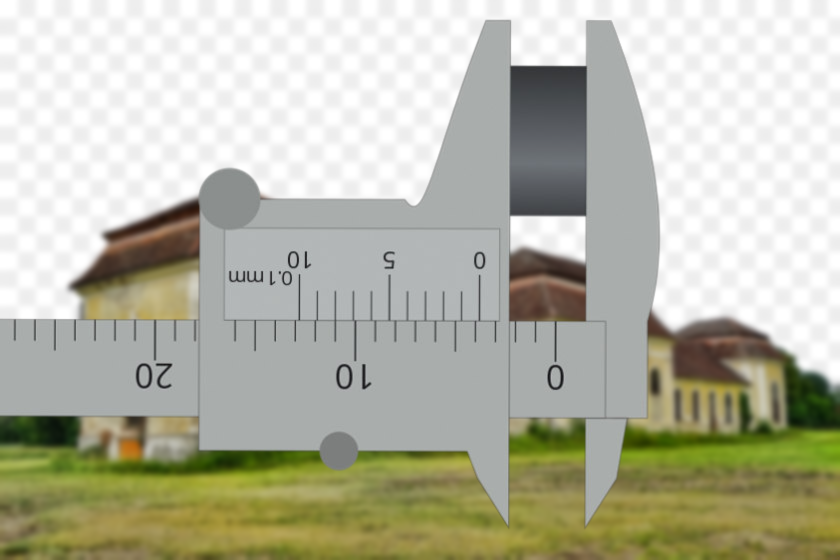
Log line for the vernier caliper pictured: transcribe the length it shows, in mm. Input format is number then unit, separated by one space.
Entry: 3.8 mm
